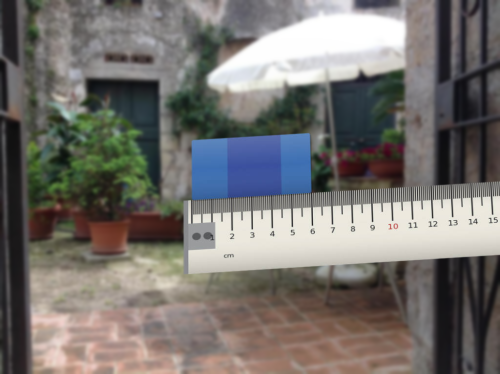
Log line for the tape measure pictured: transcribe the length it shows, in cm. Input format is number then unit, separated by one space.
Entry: 6 cm
